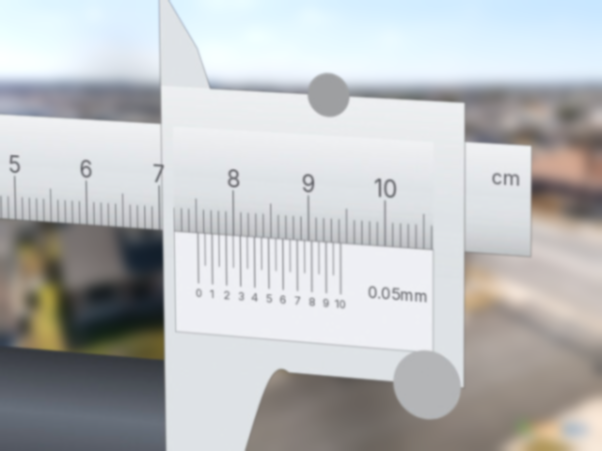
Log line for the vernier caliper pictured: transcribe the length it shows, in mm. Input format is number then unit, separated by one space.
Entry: 75.2 mm
